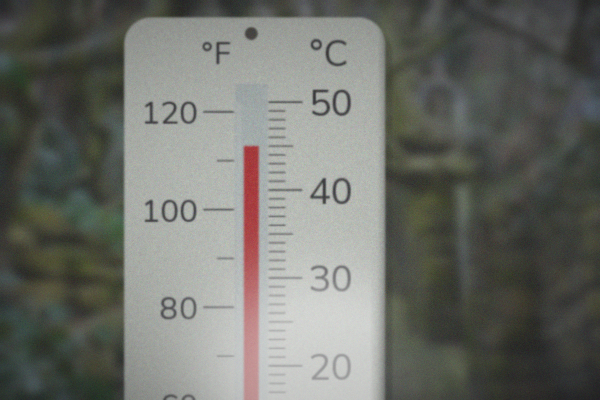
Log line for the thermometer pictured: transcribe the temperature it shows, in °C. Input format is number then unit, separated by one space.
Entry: 45 °C
